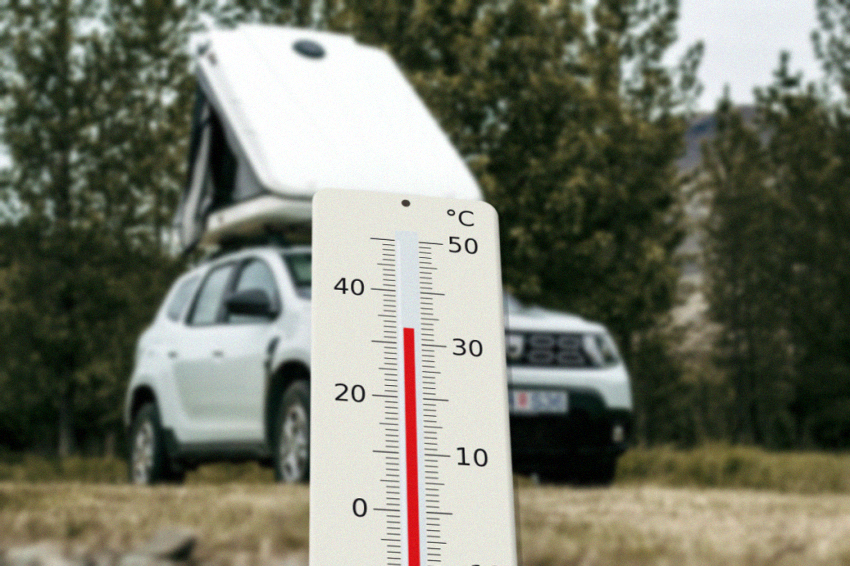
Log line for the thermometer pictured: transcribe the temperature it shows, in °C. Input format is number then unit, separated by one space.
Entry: 33 °C
